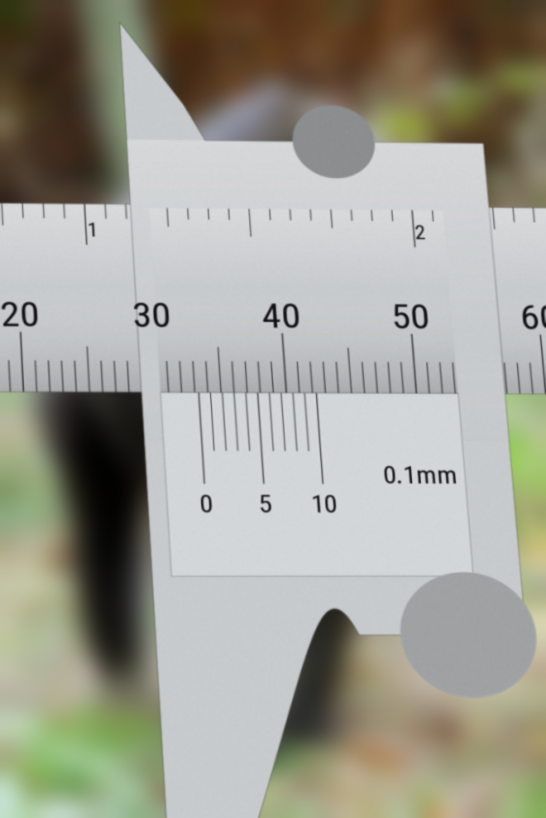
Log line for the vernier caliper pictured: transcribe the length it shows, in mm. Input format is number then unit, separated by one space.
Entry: 33.3 mm
